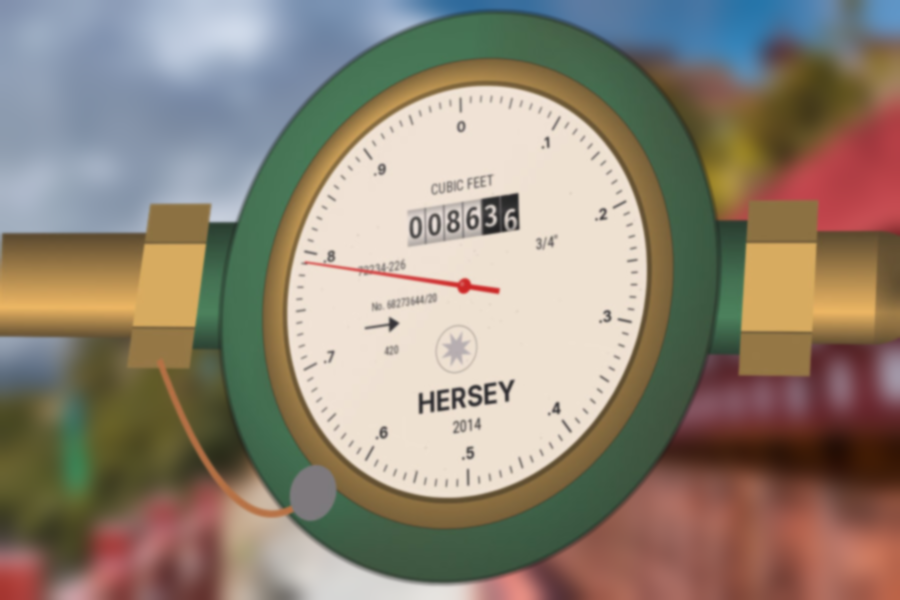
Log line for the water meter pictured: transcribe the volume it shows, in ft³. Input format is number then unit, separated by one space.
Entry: 8635.79 ft³
